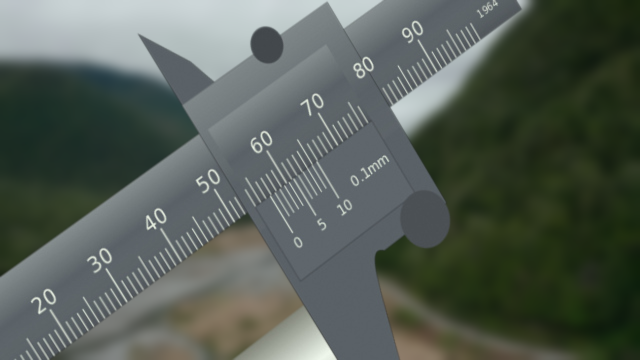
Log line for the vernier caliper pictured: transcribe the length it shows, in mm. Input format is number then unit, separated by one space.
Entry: 56.8 mm
